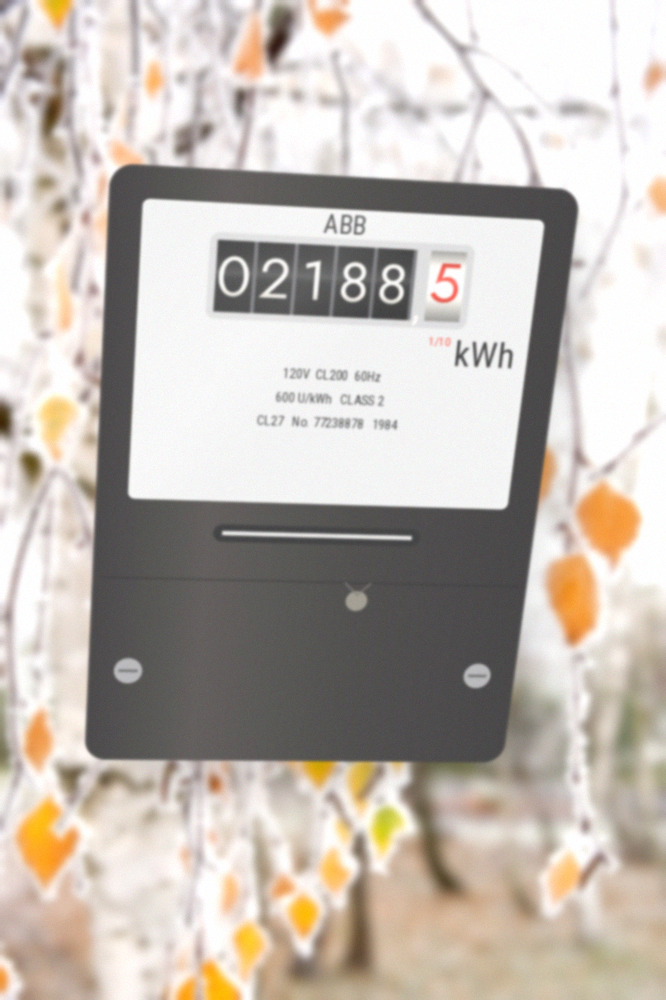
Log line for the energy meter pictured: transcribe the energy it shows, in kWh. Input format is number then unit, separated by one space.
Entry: 2188.5 kWh
